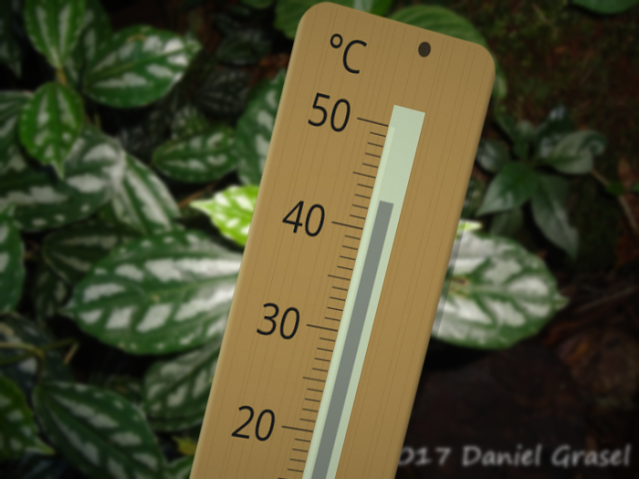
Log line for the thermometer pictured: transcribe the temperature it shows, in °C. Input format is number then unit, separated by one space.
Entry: 43 °C
